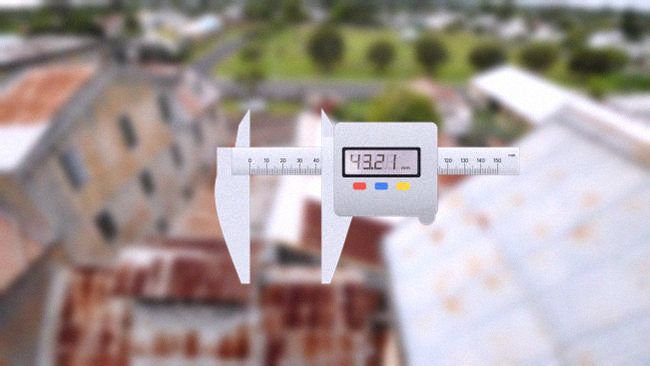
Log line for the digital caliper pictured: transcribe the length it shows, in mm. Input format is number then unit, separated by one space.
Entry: 43.21 mm
